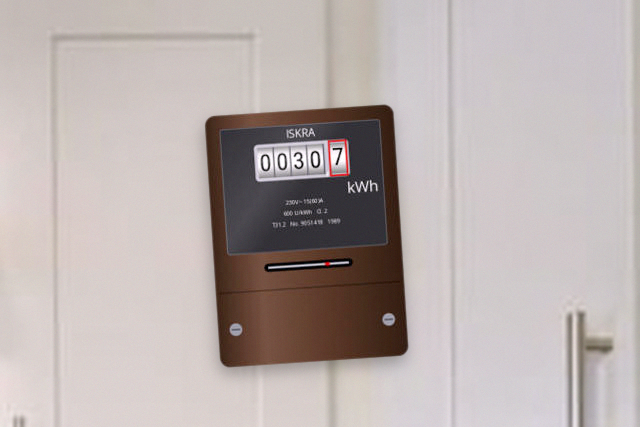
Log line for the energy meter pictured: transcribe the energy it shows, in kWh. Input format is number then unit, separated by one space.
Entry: 30.7 kWh
